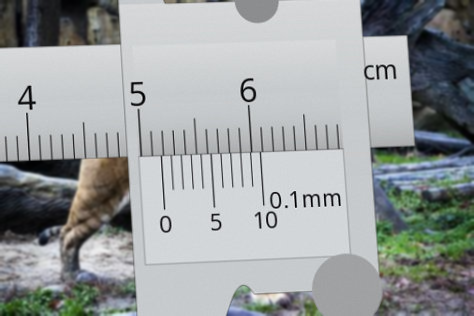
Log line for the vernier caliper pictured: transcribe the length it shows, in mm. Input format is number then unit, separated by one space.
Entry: 51.8 mm
